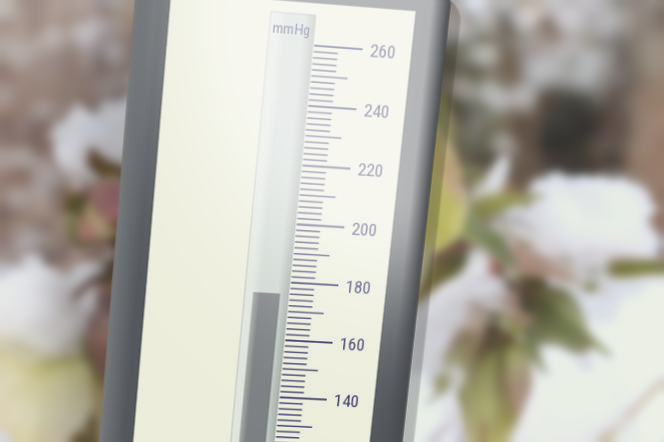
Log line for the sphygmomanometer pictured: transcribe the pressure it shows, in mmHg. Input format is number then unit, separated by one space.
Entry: 176 mmHg
